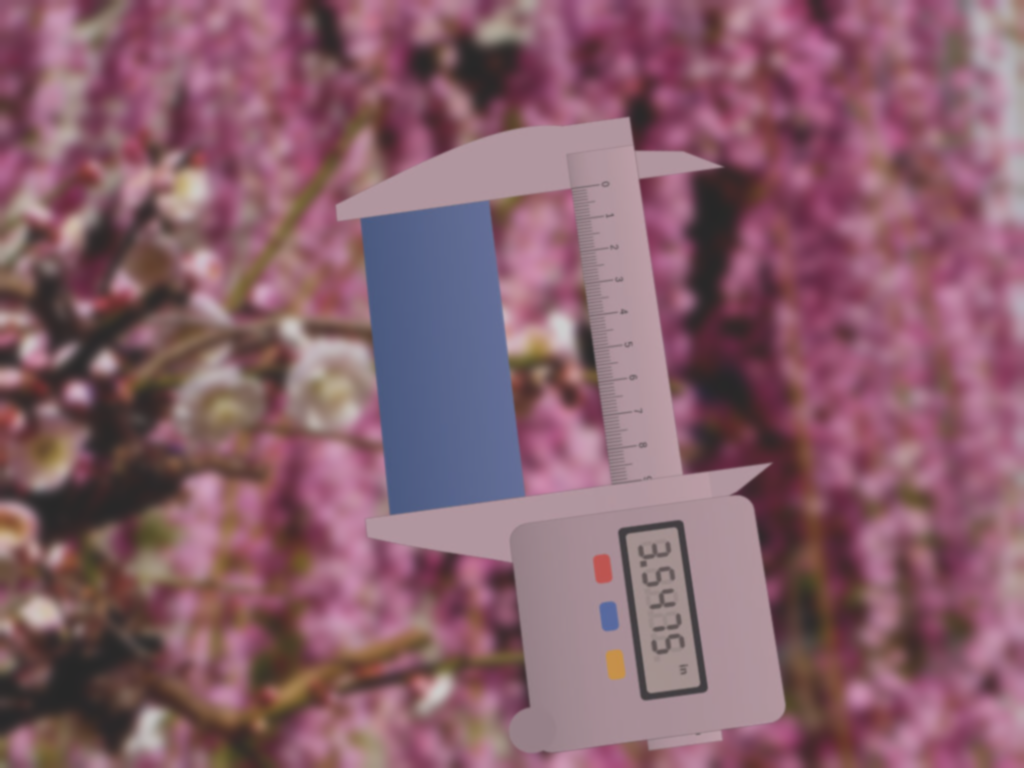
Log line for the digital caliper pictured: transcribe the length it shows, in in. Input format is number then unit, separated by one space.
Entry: 3.5475 in
